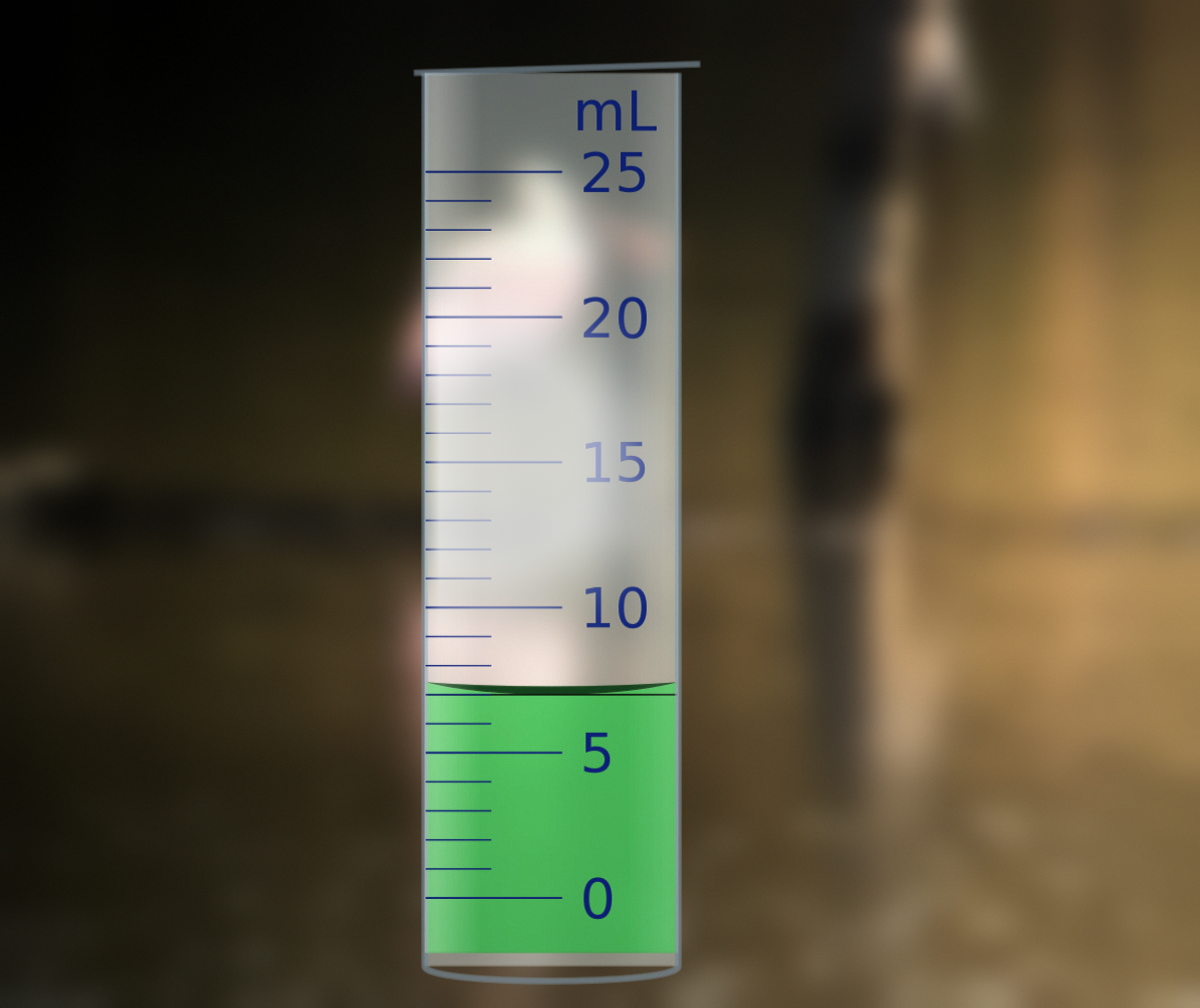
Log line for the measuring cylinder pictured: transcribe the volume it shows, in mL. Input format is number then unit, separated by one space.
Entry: 7 mL
